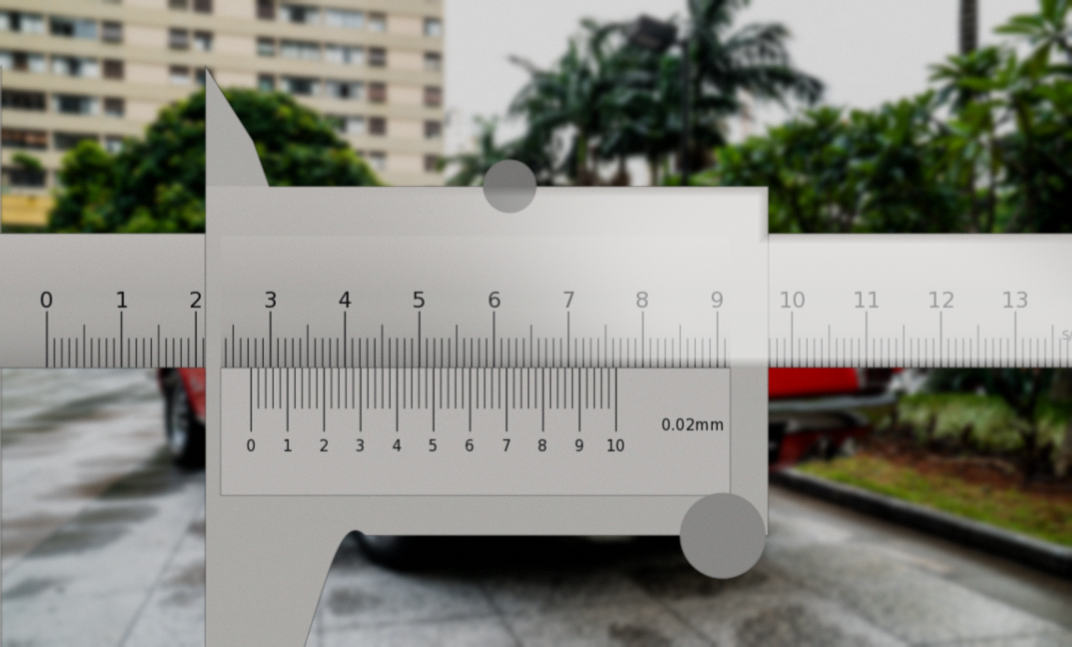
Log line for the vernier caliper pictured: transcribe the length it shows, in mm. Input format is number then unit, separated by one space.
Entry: 27.4 mm
